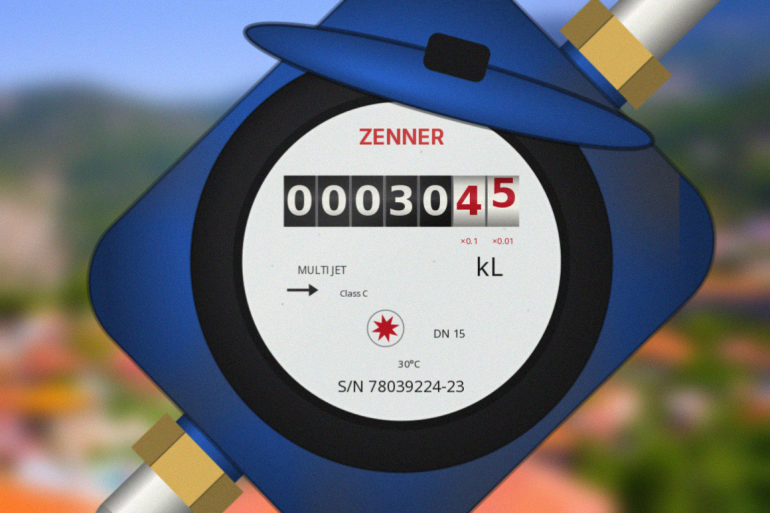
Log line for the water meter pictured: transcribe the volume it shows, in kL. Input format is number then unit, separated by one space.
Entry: 30.45 kL
